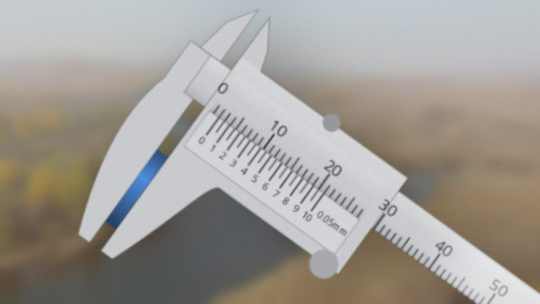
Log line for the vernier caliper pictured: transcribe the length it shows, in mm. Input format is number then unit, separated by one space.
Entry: 2.0 mm
